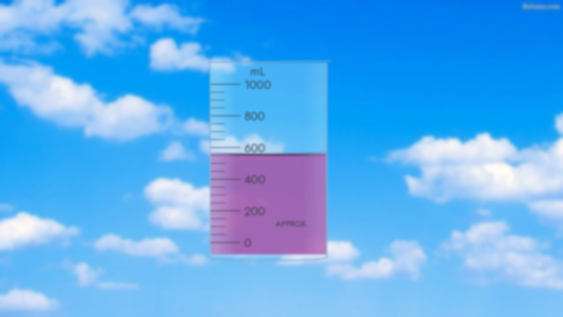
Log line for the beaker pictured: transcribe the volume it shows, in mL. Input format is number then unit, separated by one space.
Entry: 550 mL
